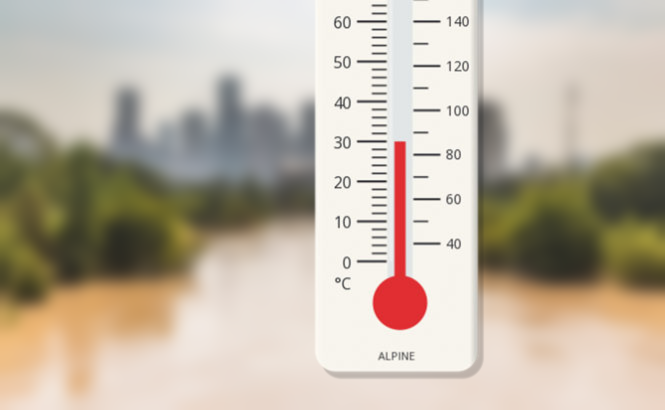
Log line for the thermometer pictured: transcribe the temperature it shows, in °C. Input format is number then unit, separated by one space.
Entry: 30 °C
